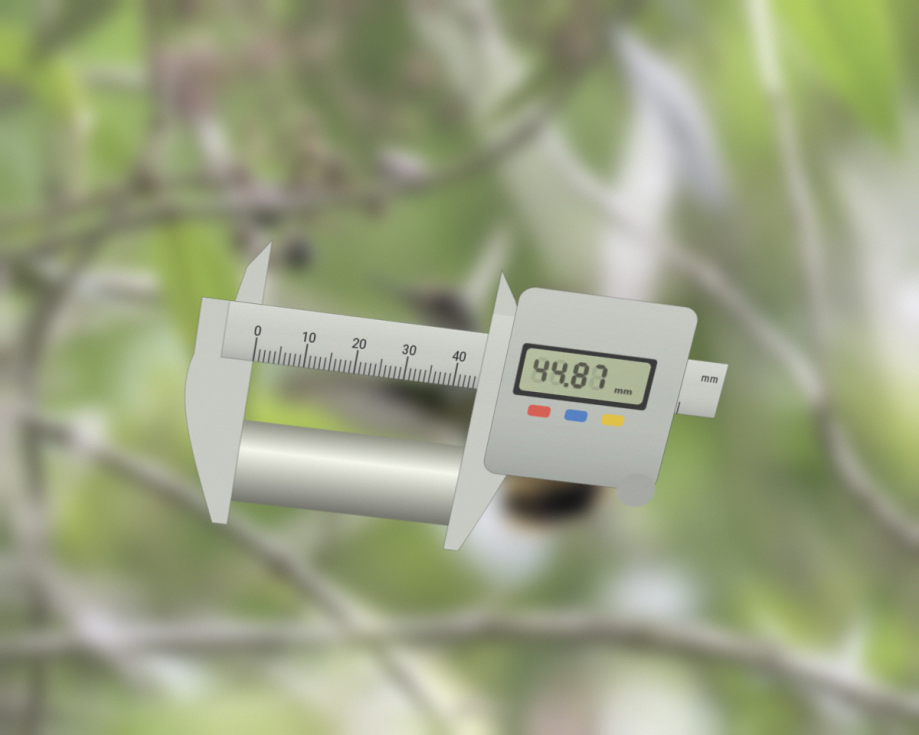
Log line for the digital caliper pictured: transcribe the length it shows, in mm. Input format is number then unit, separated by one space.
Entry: 44.87 mm
